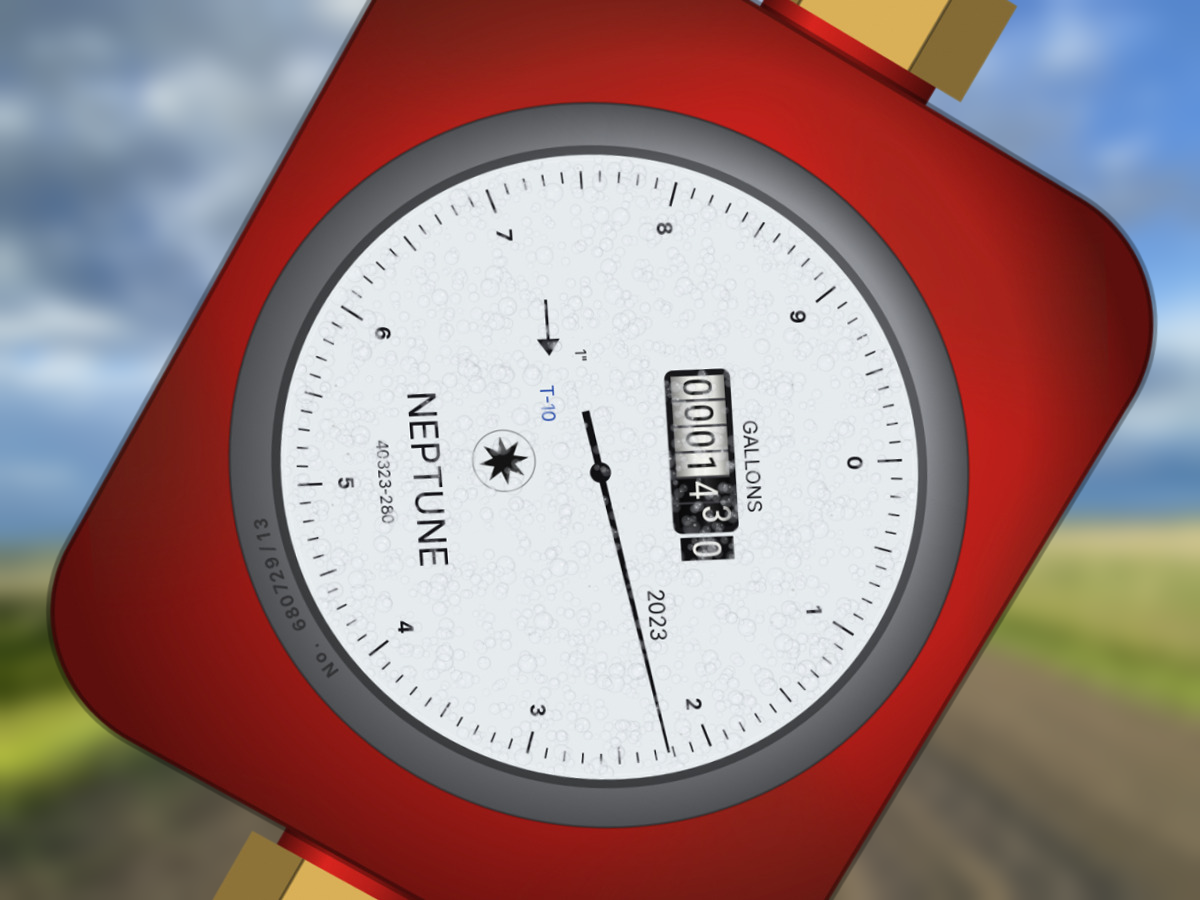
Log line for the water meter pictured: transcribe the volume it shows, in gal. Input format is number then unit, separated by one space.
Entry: 1432.2 gal
